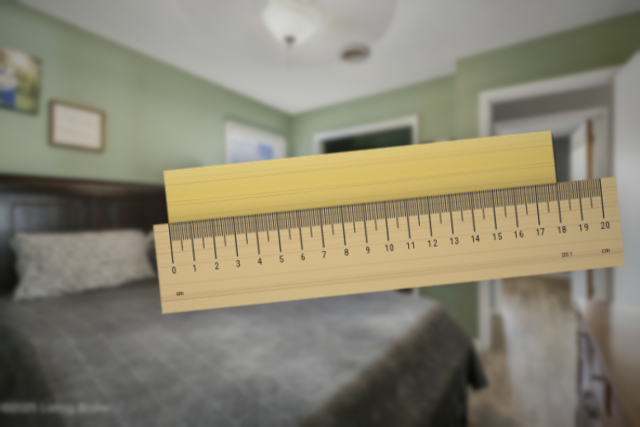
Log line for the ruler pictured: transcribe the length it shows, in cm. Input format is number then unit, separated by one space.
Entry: 18 cm
